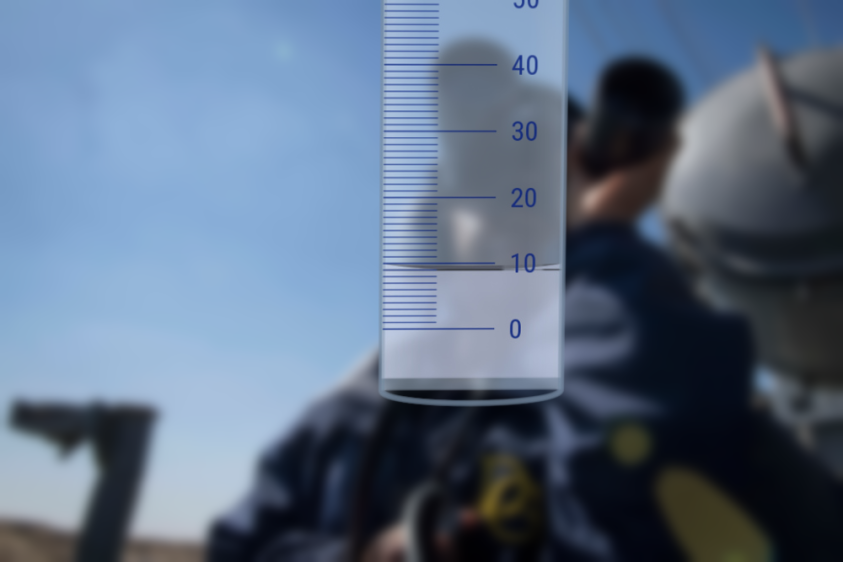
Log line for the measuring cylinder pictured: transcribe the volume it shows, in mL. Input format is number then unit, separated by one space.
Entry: 9 mL
